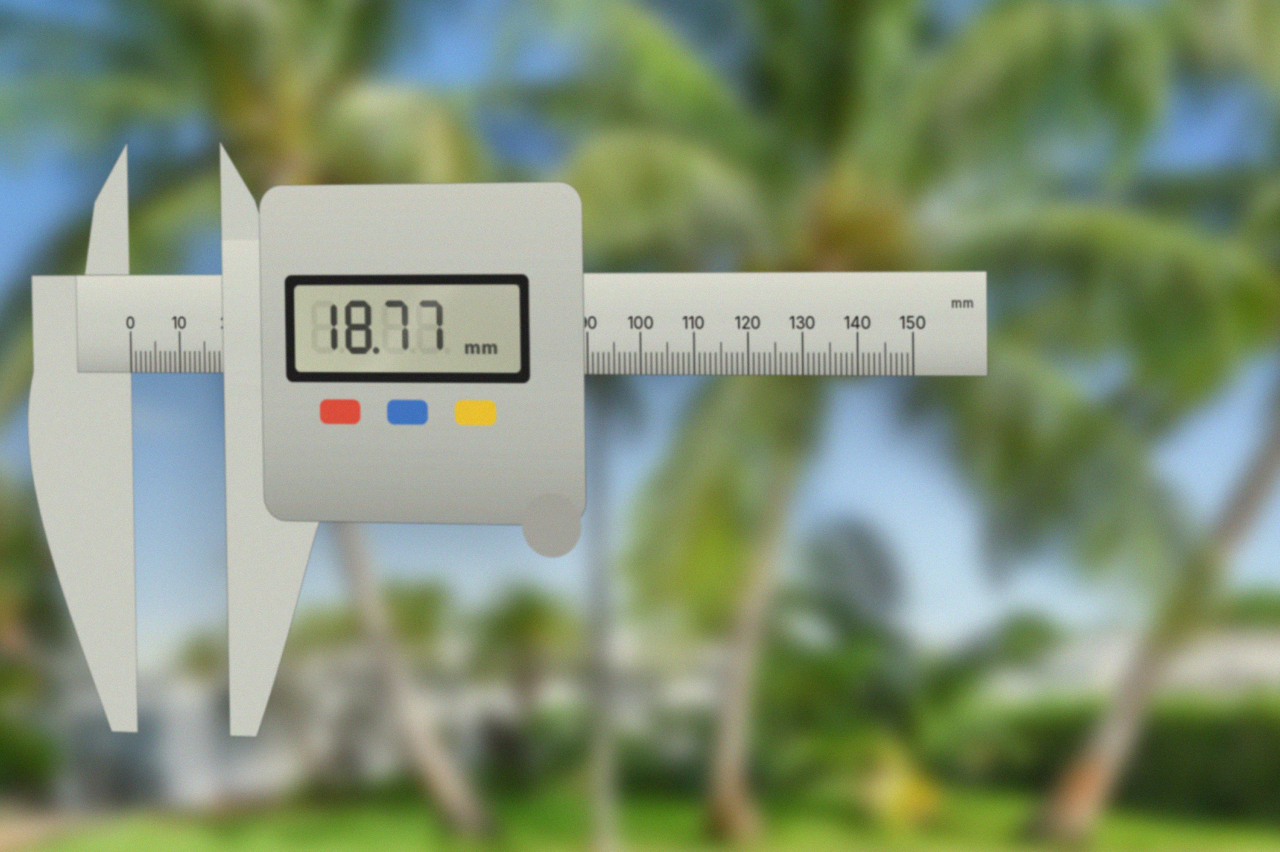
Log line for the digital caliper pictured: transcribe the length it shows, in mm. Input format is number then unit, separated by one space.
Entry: 18.77 mm
